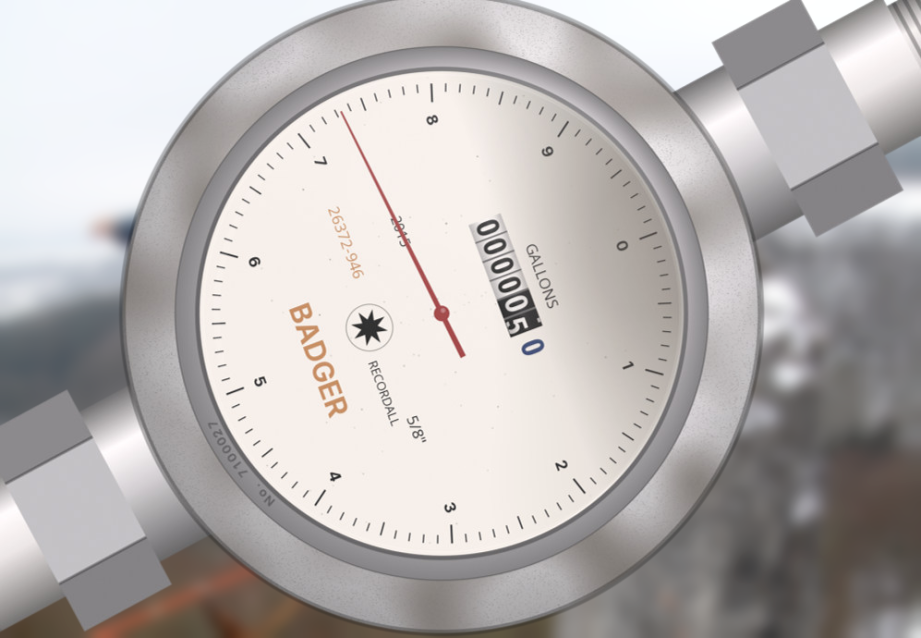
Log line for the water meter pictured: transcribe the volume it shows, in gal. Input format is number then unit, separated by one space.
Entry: 47.3 gal
